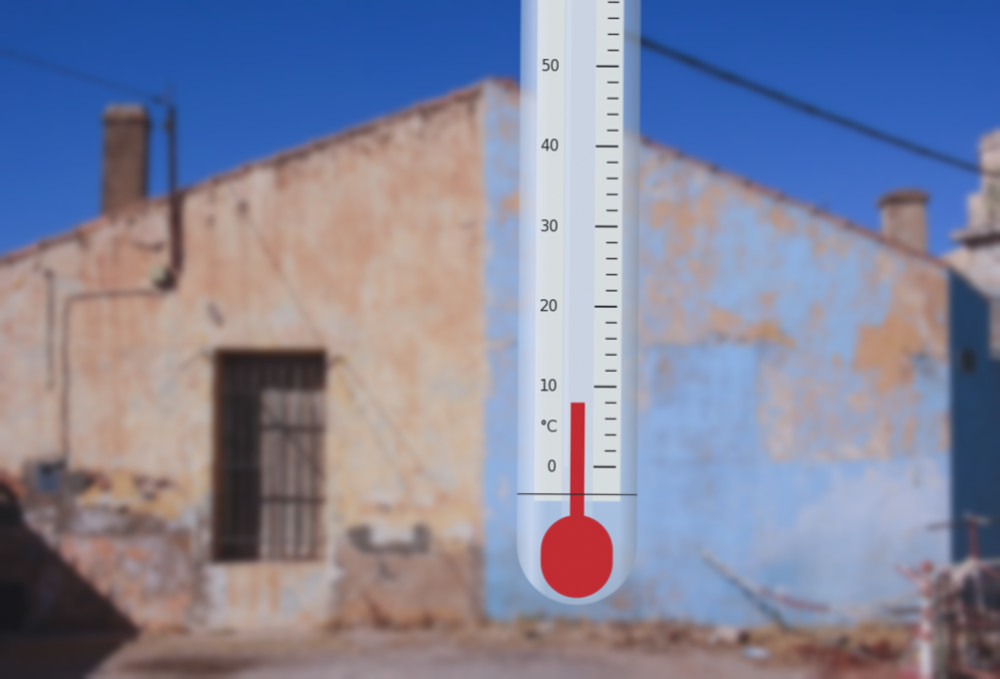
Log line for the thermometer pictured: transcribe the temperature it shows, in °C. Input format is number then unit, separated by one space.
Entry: 8 °C
